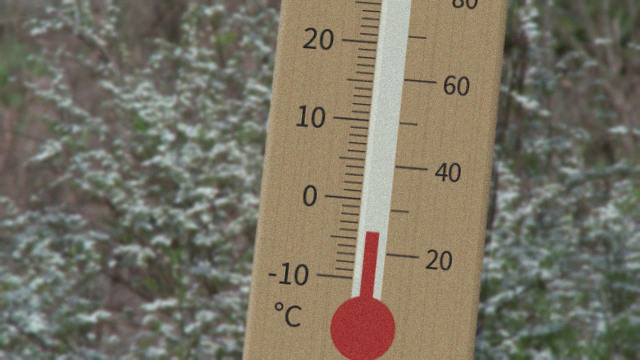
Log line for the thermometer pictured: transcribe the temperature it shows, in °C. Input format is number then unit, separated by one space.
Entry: -4 °C
